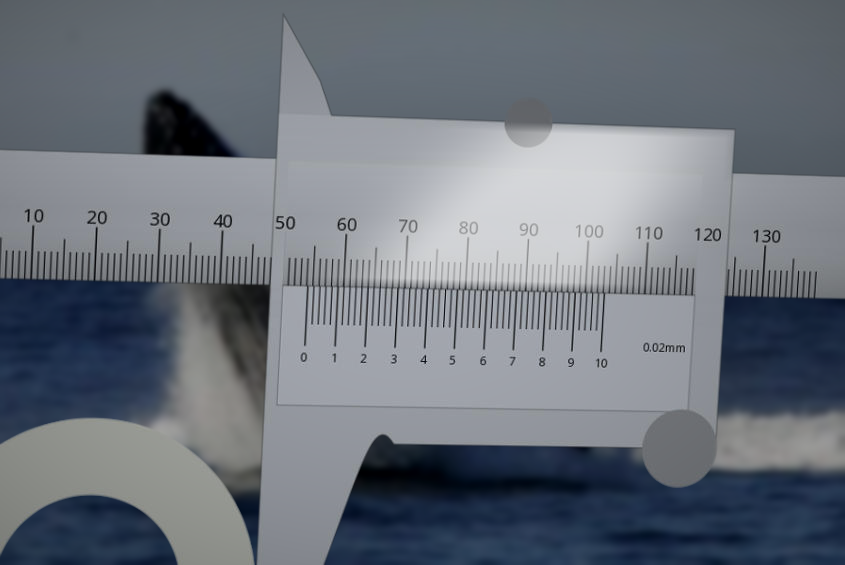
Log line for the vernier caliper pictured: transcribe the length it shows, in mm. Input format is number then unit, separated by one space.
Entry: 54.2 mm
